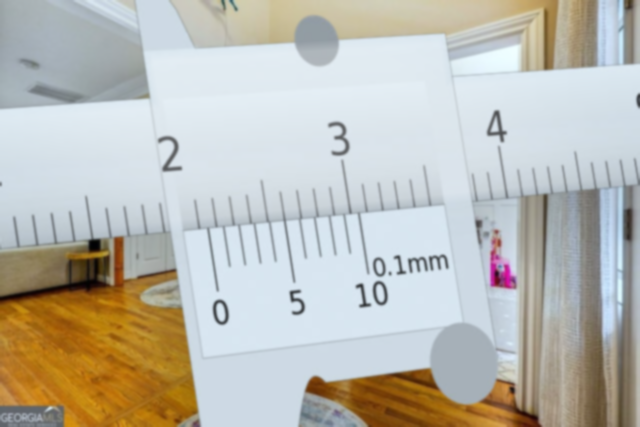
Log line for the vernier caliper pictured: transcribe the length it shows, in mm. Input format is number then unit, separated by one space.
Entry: 21.5 mm
